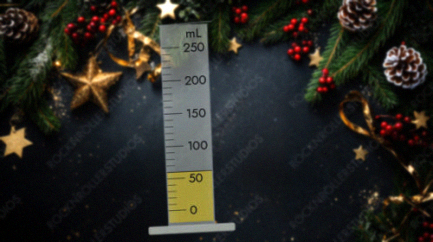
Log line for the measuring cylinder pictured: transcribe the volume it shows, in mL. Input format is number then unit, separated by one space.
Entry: 60 mL
